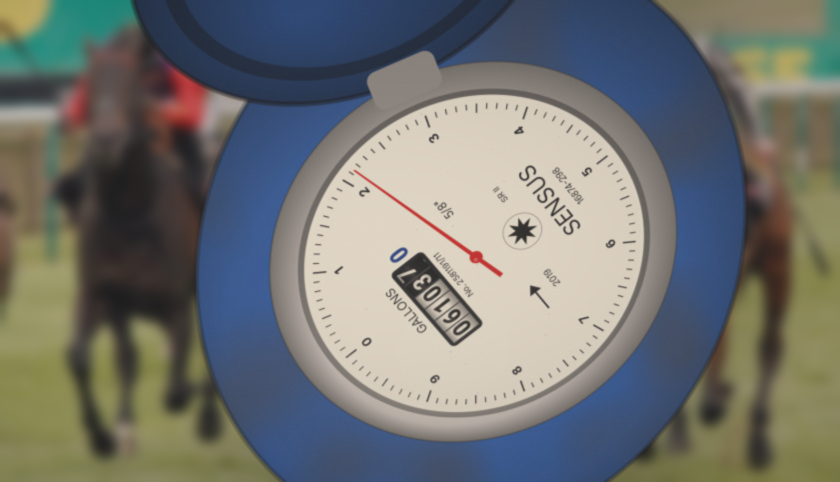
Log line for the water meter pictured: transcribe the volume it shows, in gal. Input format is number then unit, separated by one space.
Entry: 610372.1 gal
